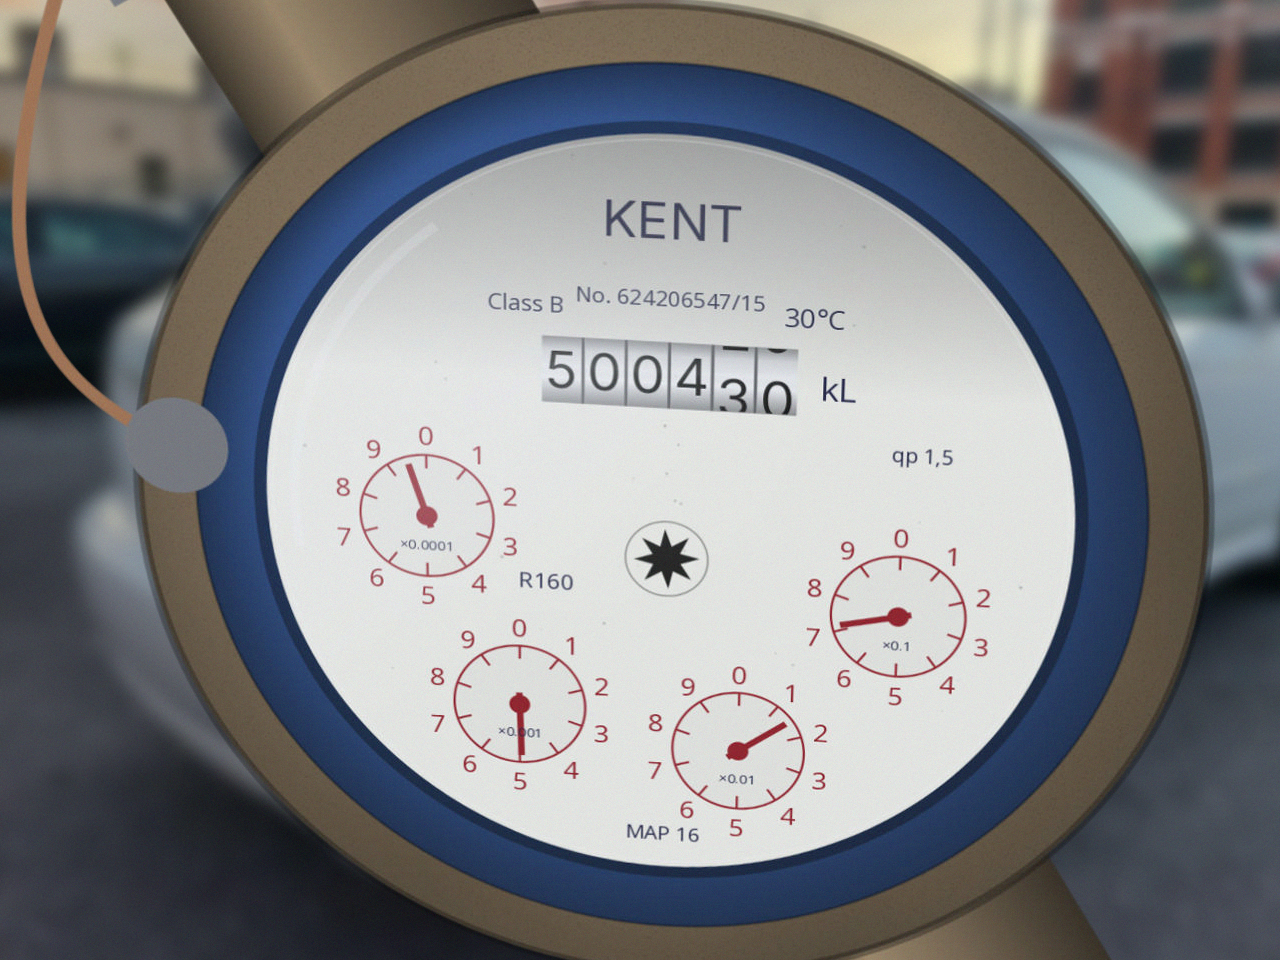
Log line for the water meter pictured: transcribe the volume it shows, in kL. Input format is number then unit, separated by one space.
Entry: 500429.7149 kL
